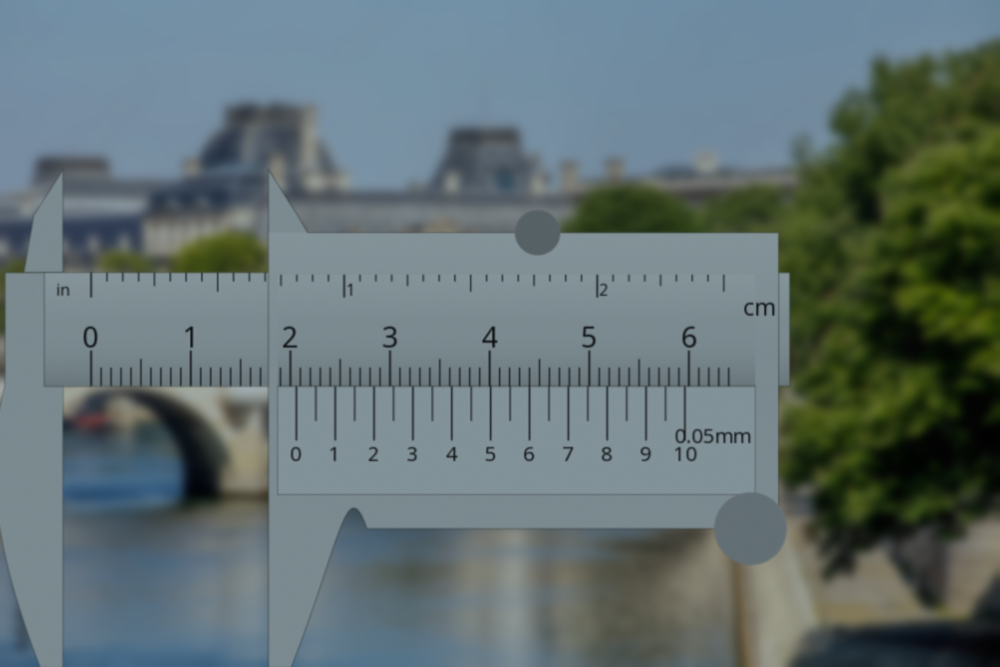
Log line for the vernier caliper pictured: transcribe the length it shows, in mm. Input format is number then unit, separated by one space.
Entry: 20.6 mm
